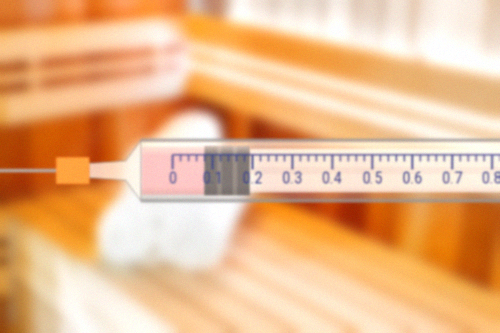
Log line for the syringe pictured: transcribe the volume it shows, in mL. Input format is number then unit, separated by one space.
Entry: 0.08 mL
